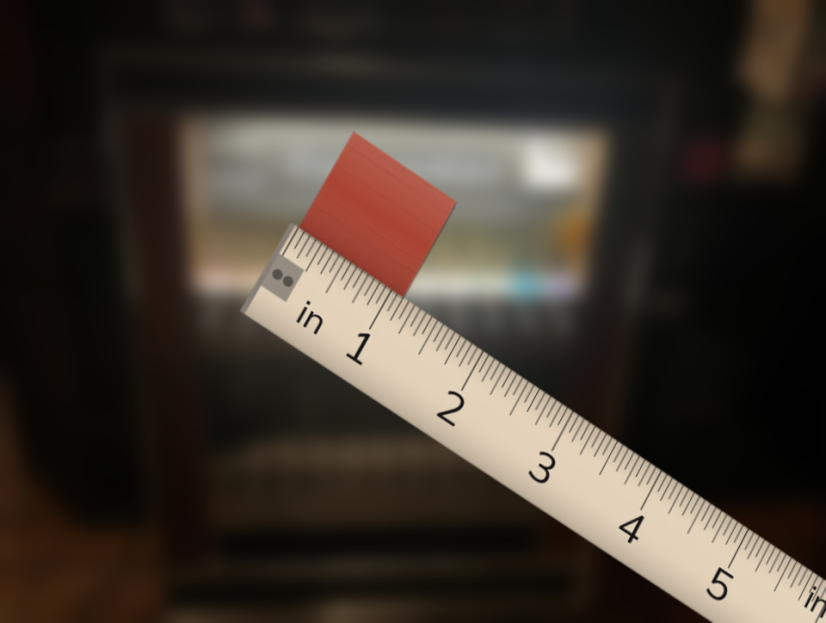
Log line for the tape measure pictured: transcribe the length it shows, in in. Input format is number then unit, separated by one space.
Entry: 1.125 in
